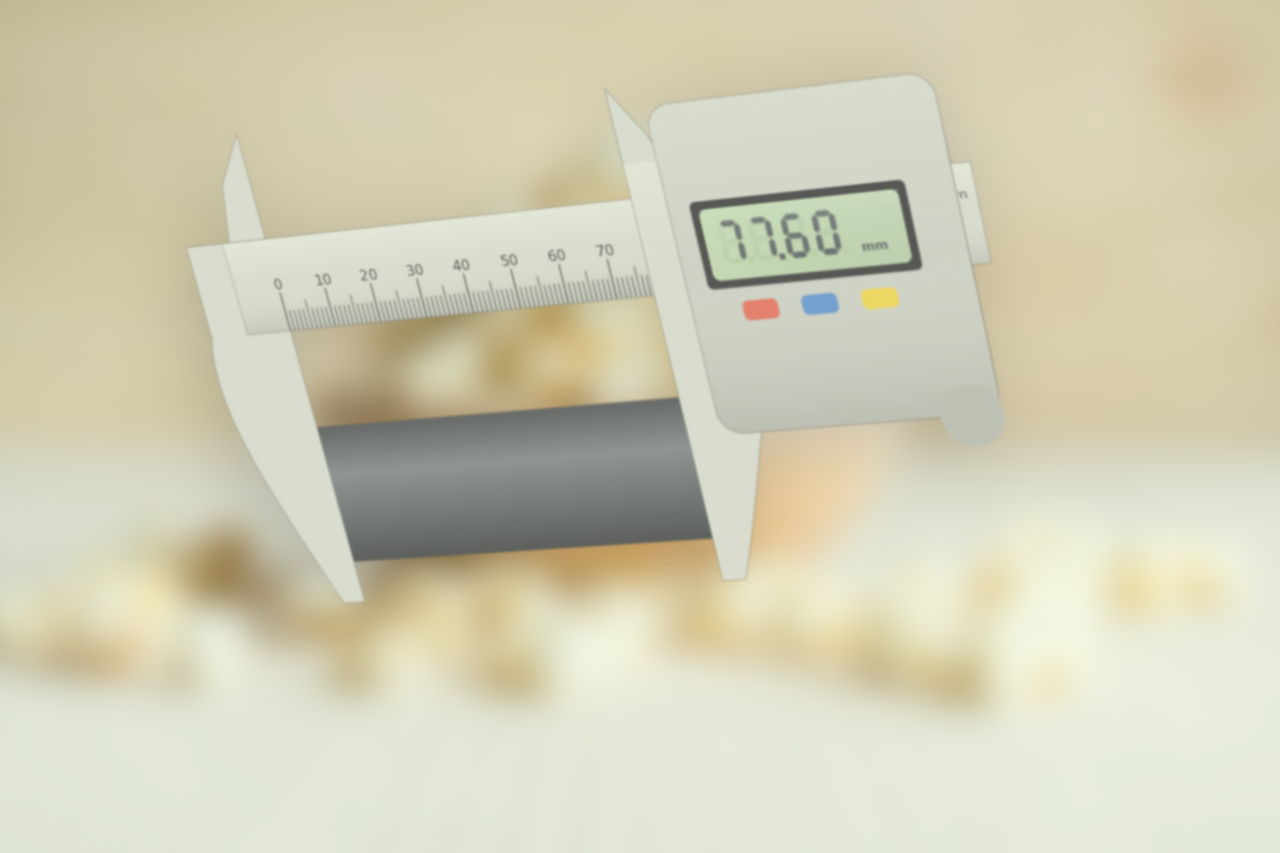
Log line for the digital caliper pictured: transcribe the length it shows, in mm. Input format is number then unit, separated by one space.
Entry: 77.60 mm
